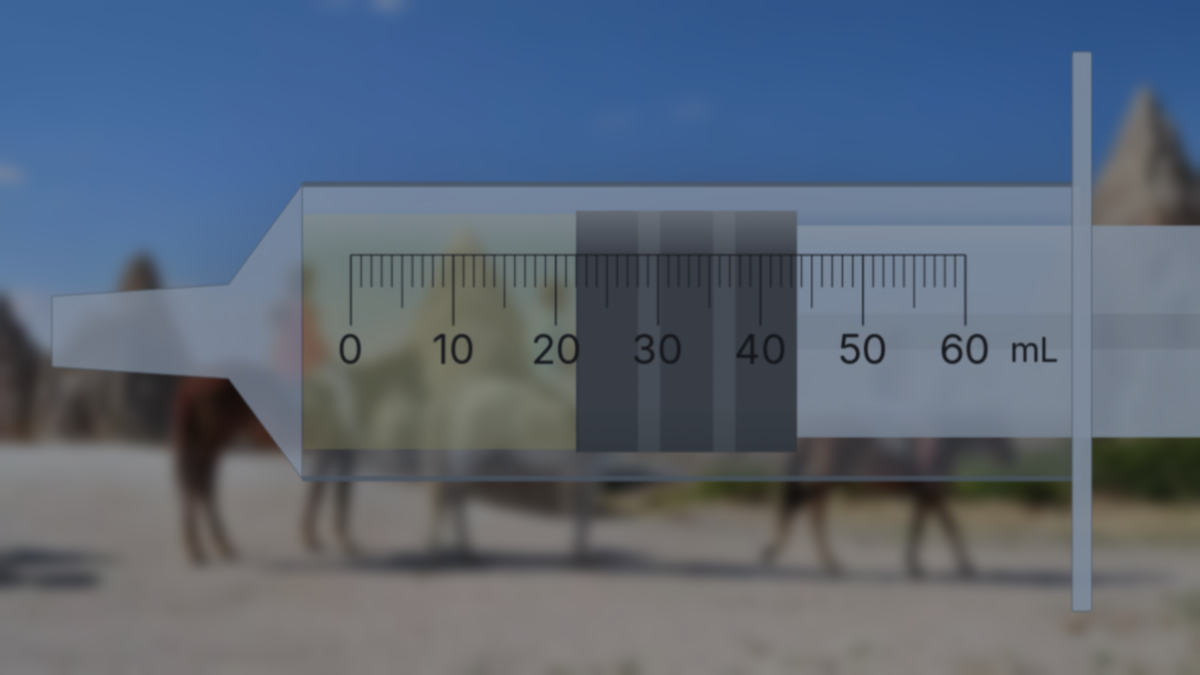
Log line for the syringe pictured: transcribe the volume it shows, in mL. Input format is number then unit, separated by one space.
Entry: 22 mL
